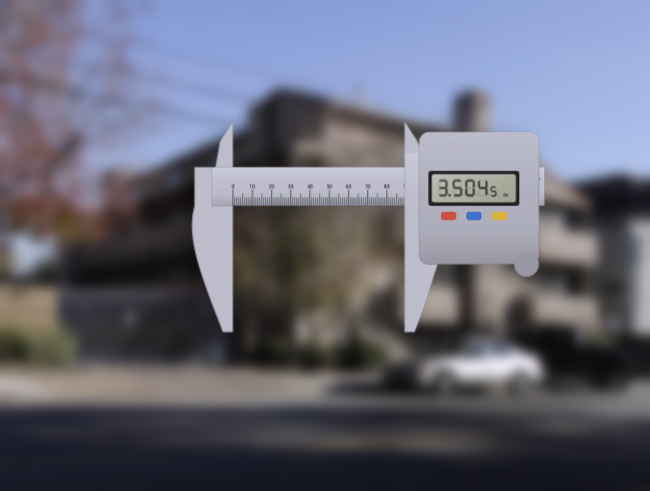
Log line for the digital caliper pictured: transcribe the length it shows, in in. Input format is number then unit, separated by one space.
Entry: 3.5045 in
